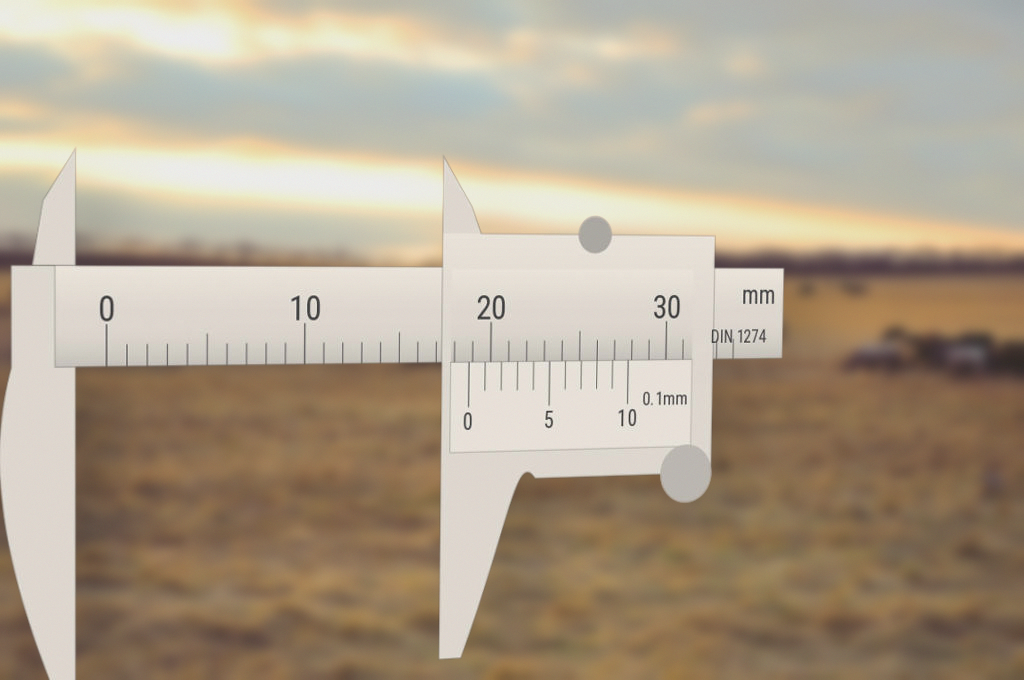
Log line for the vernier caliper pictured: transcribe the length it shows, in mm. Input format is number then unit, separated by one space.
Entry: 18.8 mm
